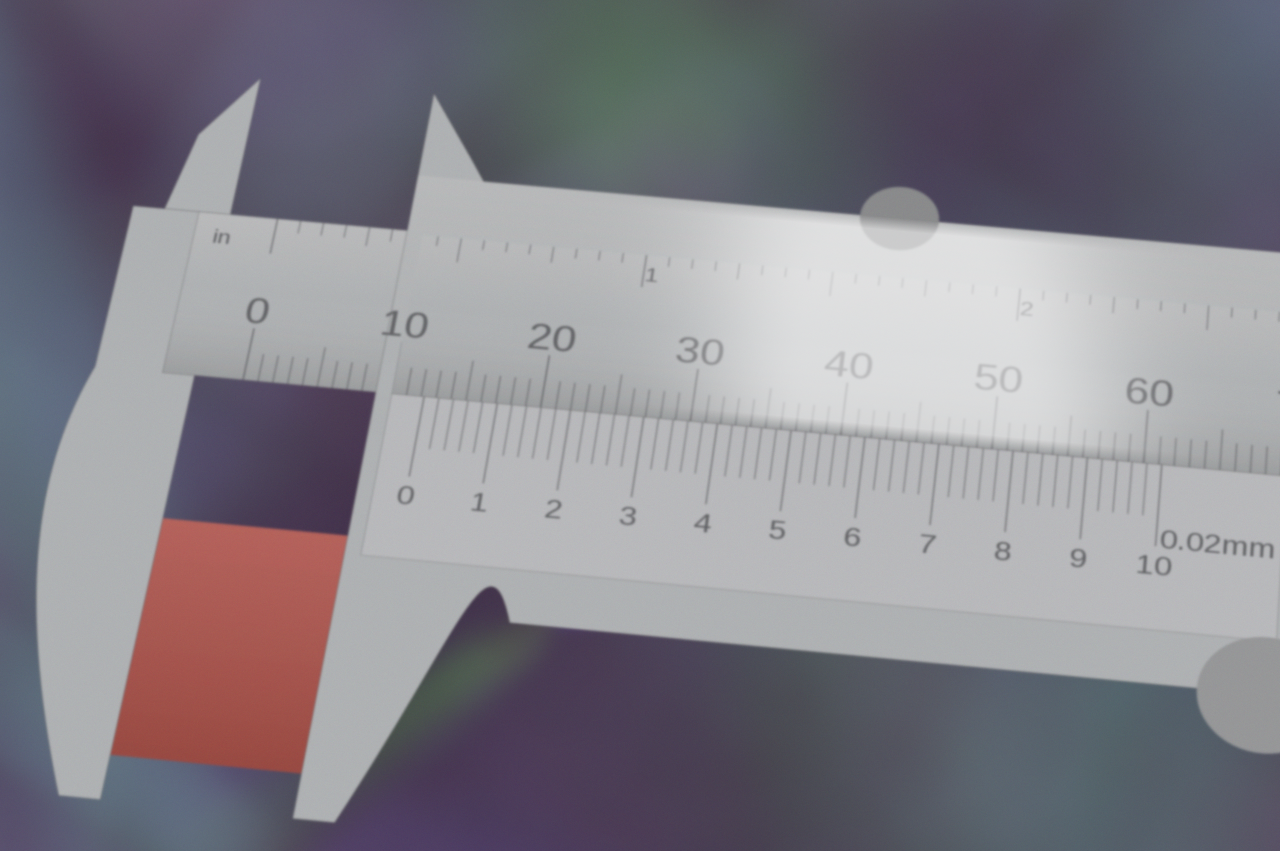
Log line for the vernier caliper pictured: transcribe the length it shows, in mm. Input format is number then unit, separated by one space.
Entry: 12.2 mm
